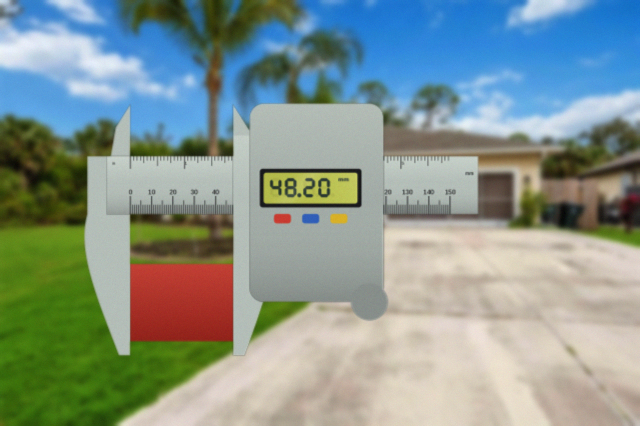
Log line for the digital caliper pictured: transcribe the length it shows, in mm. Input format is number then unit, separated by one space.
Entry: 48.20 mm
